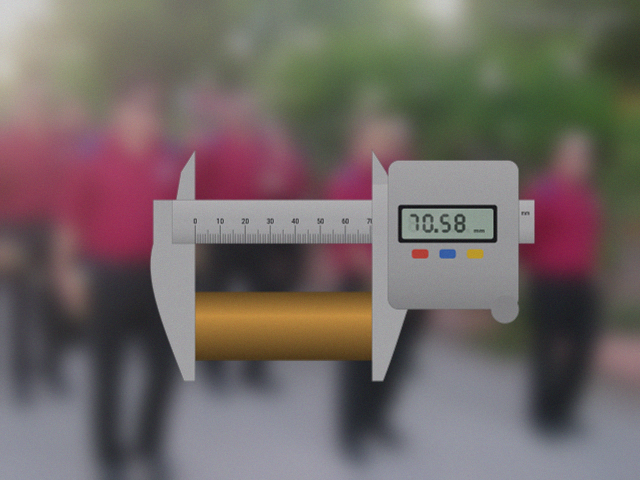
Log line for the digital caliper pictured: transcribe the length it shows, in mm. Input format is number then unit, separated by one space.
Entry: 70.58 mm
